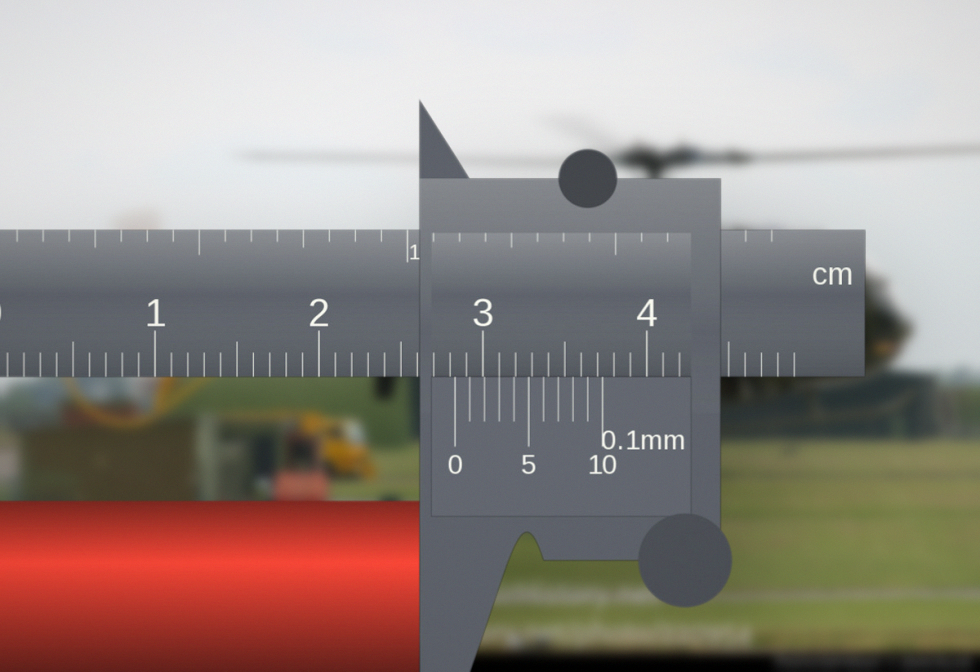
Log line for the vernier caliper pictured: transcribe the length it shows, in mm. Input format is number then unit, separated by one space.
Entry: 28.3 mm
